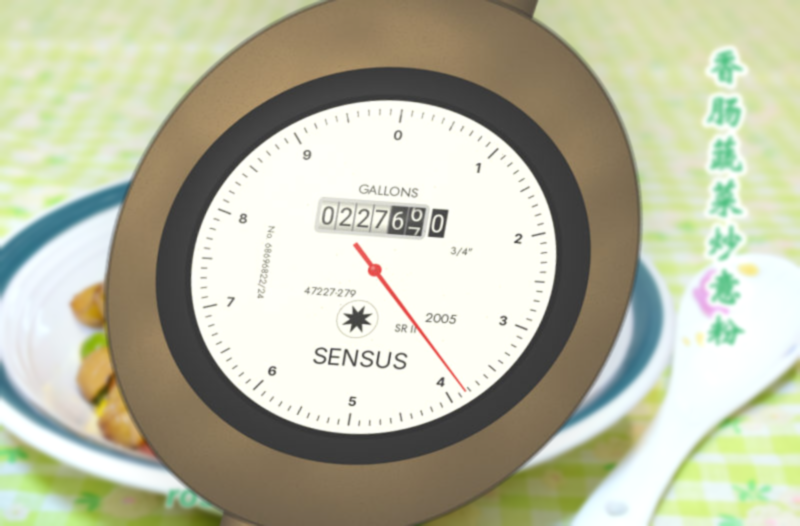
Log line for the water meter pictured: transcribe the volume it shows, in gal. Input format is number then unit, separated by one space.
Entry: 227663.8 gal
